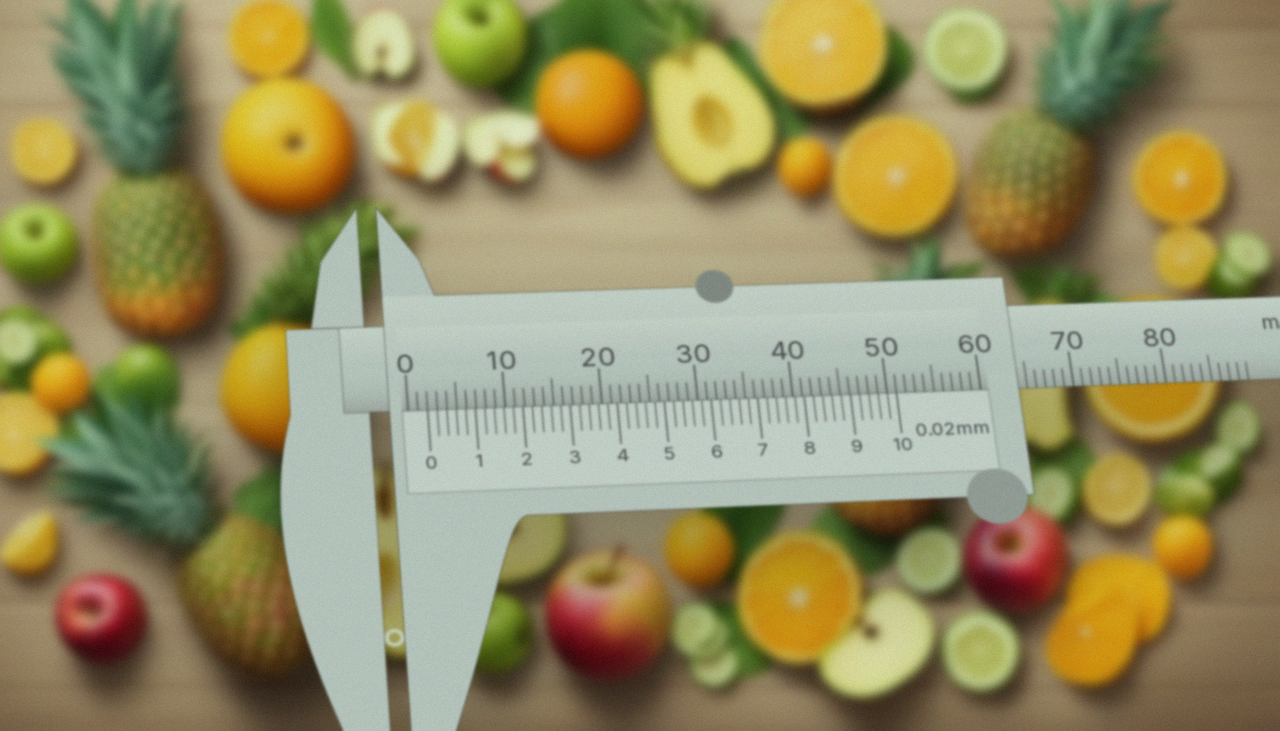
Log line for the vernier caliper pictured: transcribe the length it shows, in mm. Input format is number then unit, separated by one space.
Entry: 2.0 mm
